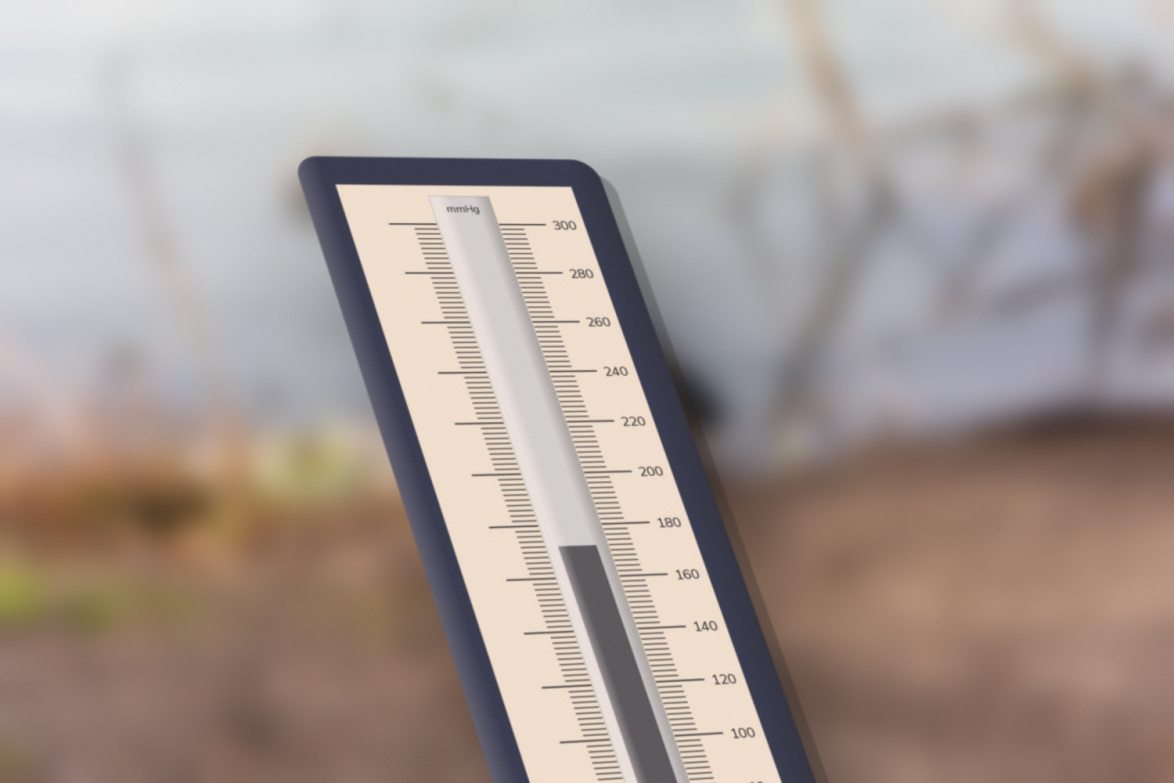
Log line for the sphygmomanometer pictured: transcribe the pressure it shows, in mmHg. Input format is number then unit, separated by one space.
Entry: 172 mmHg
